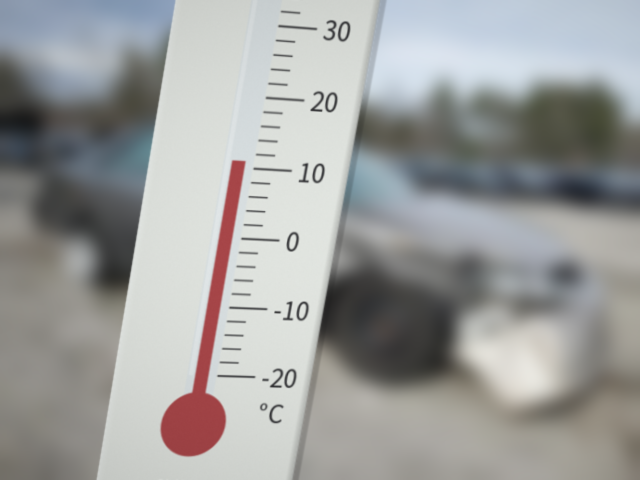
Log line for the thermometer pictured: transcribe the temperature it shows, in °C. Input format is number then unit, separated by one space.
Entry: 11 °C
